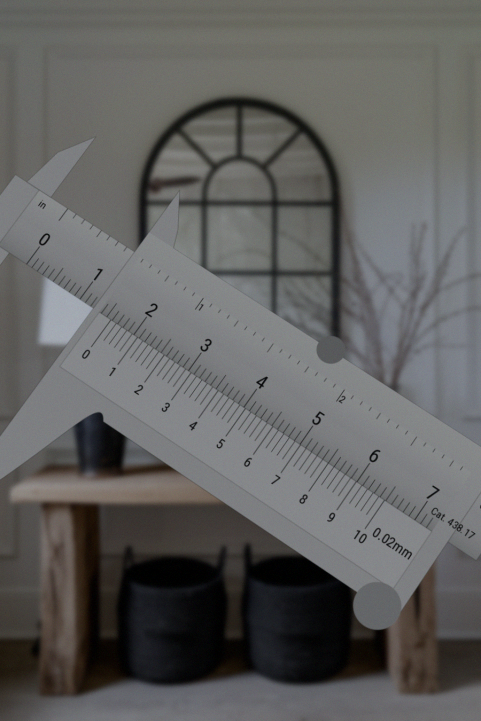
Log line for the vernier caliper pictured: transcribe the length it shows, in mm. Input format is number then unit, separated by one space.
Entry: 15.8 mm
